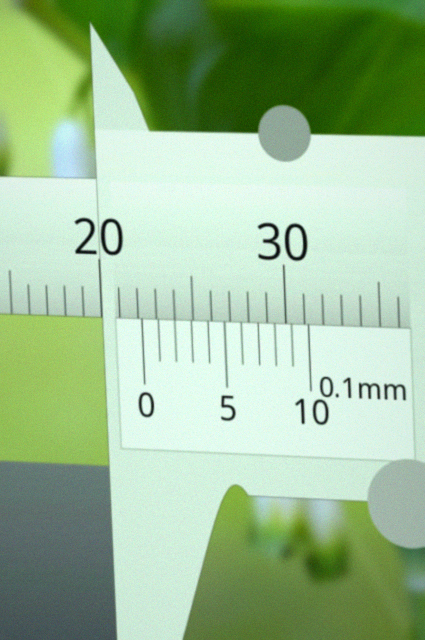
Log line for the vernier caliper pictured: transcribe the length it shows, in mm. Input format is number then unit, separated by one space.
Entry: 22.2 mm
